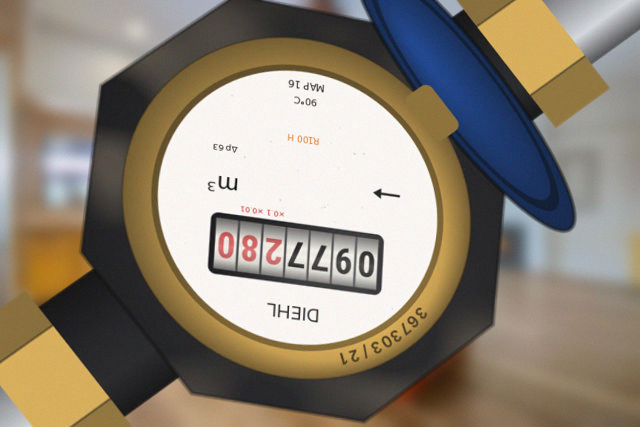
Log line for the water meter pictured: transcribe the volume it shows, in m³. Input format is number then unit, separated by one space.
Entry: 977.280 m³
